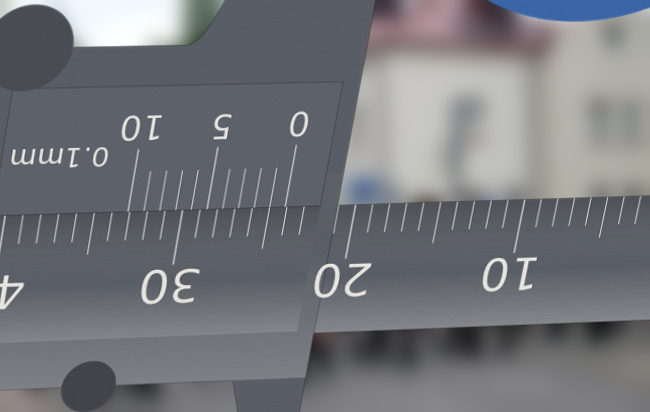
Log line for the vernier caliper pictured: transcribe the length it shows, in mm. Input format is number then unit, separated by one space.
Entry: 24.1 mm
